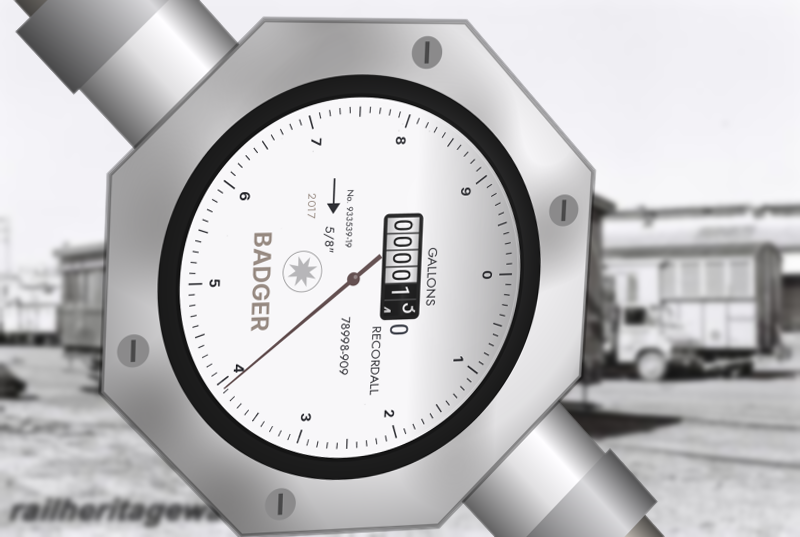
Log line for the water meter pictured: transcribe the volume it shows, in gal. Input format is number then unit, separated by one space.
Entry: 133.9 gal
